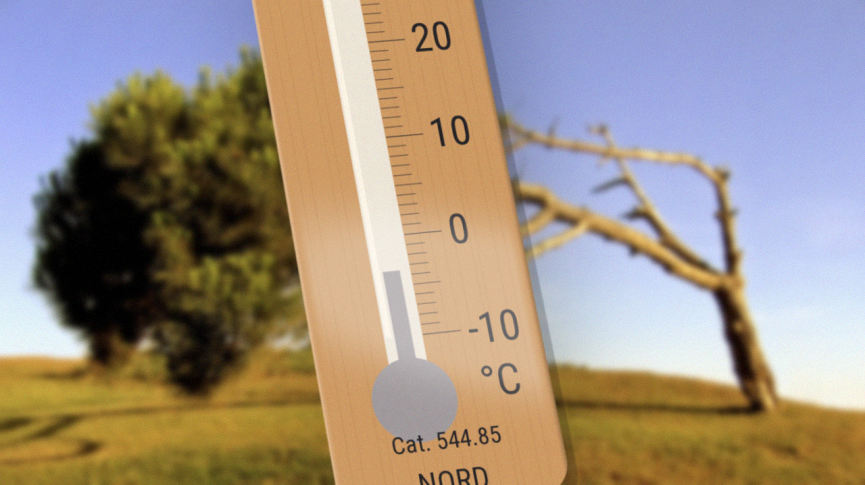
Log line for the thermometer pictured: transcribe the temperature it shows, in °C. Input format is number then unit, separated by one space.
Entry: -3.5 °C
